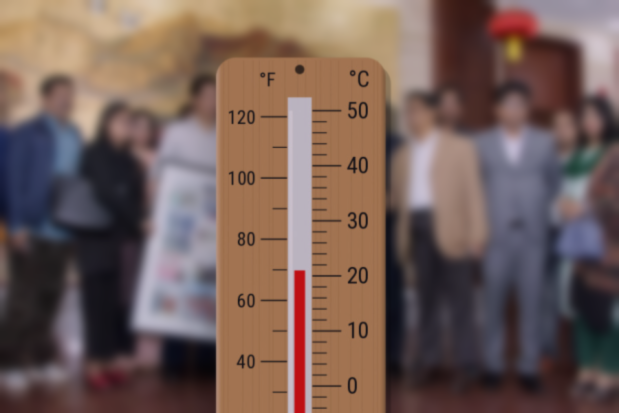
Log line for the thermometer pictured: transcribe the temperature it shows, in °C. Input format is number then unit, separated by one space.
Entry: 21 °C
